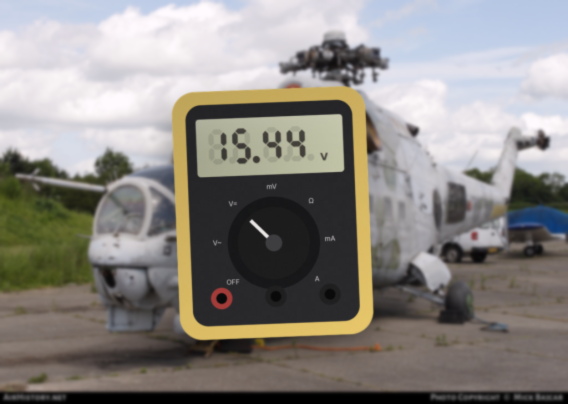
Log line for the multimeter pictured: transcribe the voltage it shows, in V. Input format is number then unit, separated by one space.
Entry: 15.44 V
